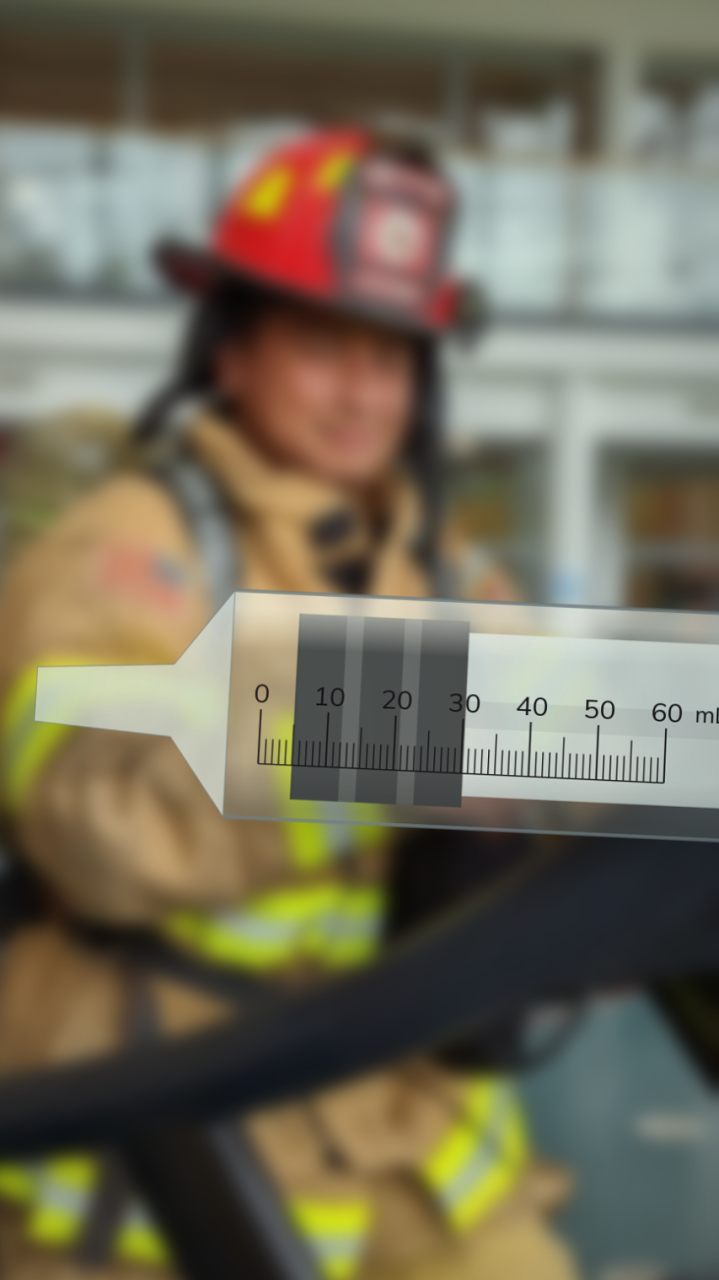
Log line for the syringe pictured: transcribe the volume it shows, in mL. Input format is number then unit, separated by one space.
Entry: 5 mL
